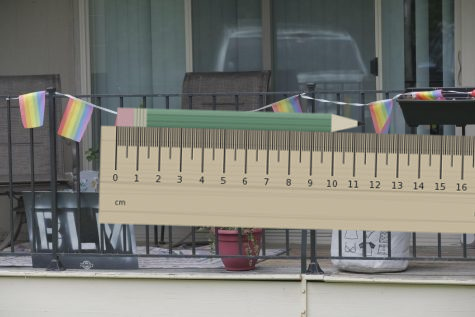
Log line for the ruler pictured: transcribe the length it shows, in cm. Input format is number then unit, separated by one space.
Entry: 11.5 cm
